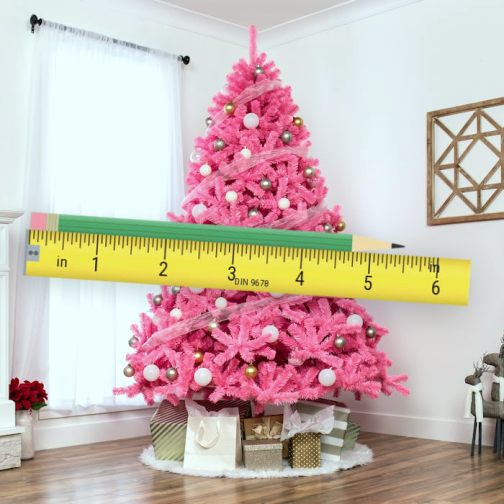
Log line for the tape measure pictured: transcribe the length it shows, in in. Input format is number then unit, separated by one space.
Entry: 5.5 in
